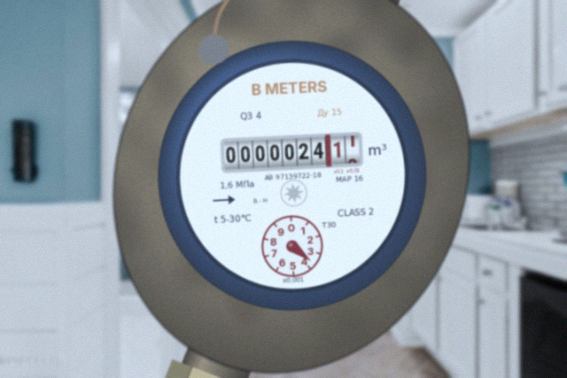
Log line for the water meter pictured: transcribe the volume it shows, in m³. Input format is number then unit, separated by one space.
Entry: 24.113 m³
